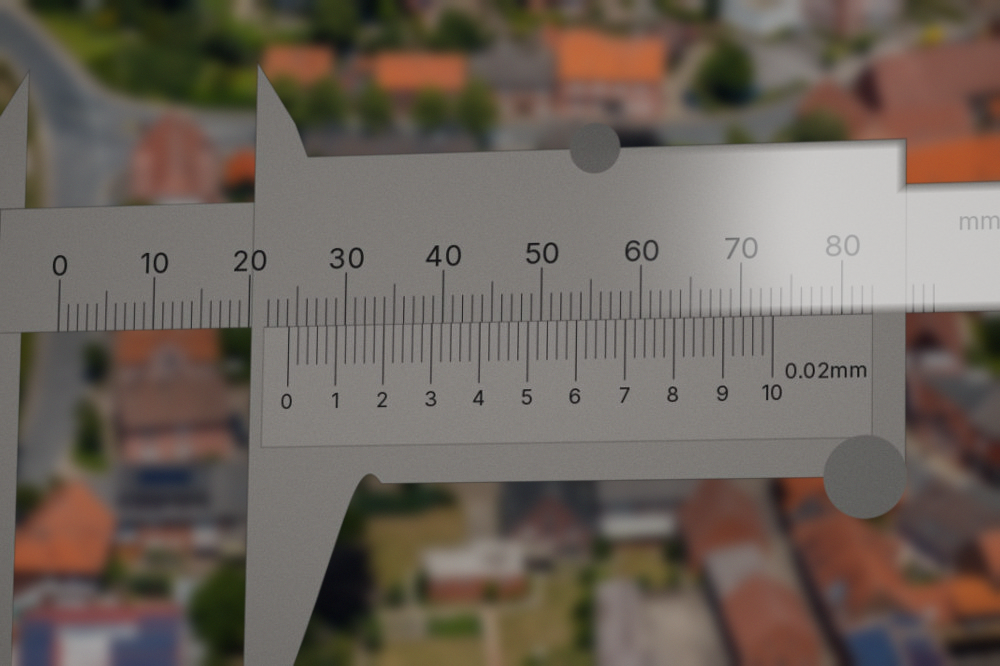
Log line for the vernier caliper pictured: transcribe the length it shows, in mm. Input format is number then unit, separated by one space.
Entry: 24.2 mm
